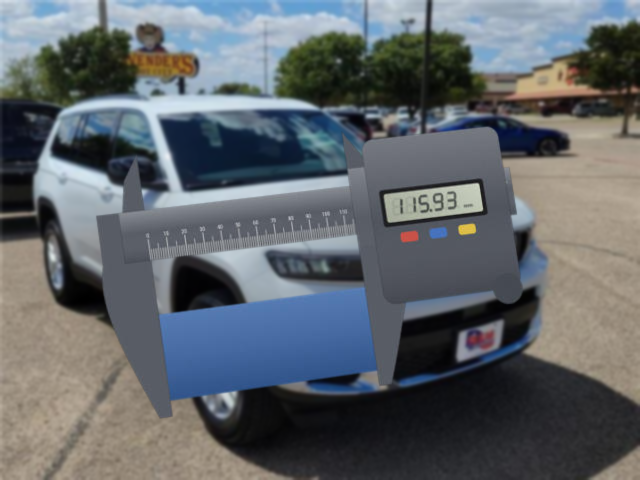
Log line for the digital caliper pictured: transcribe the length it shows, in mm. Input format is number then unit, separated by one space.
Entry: 115.93 mm
